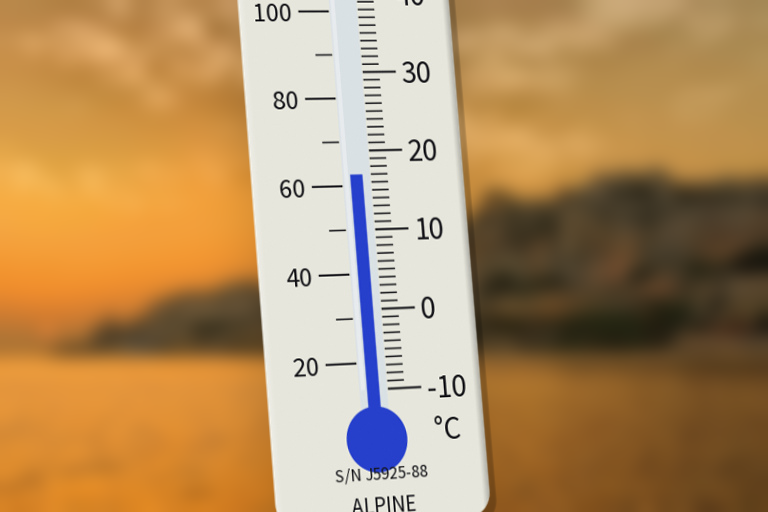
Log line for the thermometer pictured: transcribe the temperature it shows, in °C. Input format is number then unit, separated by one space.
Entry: 17 °C
